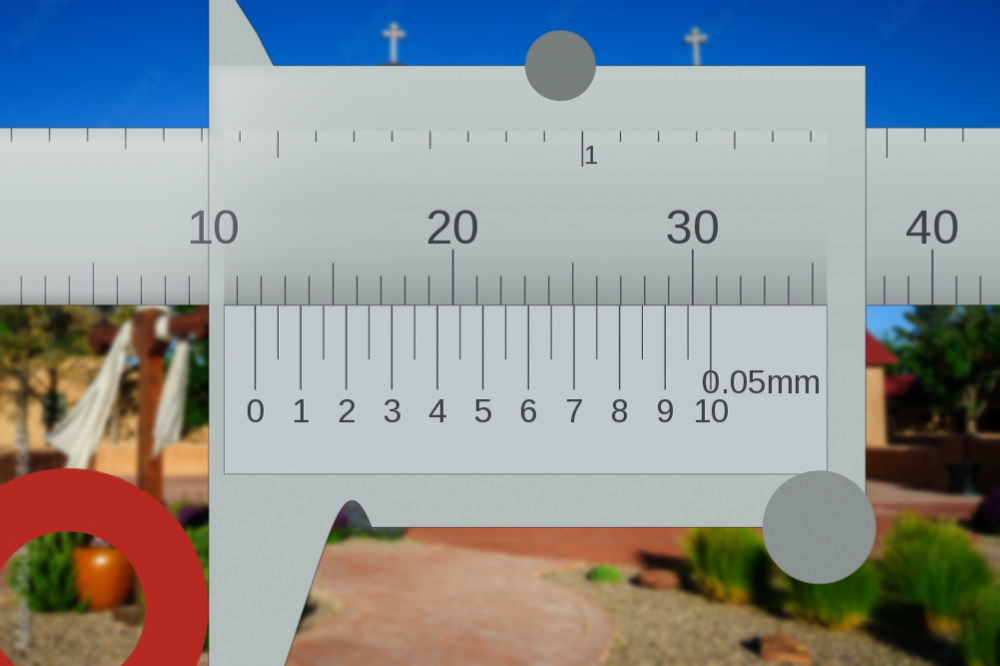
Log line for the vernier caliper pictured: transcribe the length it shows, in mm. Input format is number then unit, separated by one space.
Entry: 11.75 mm
